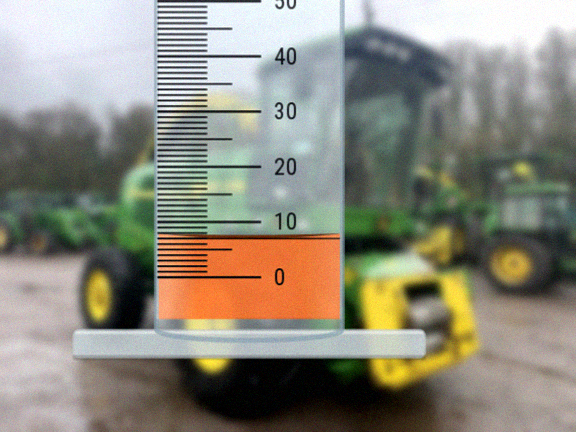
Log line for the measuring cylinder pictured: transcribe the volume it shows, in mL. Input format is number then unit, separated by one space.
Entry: 7 mL
